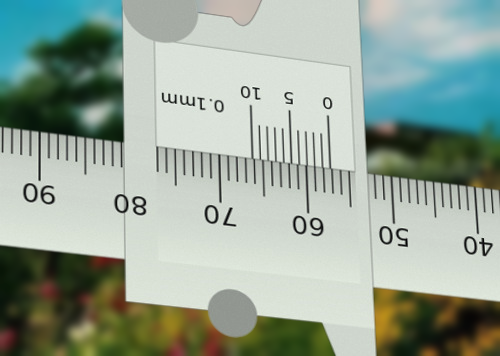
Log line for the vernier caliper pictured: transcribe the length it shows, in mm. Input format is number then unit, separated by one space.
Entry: 57.2 mm
